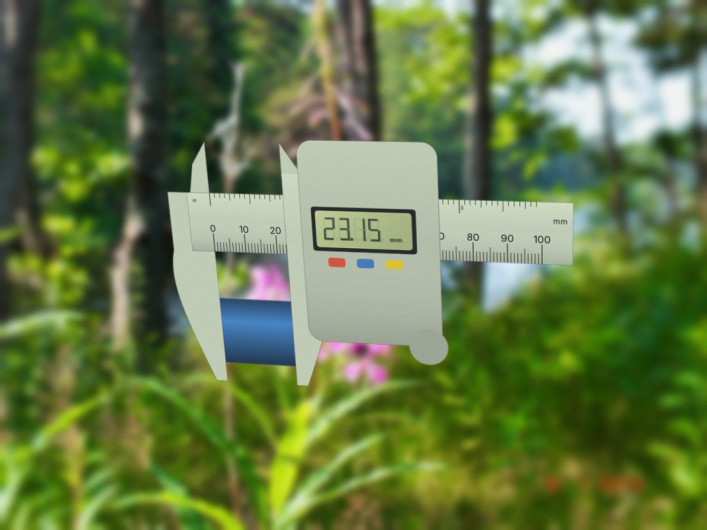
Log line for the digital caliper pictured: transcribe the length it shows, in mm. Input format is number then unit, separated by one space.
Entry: 23.15 mm
